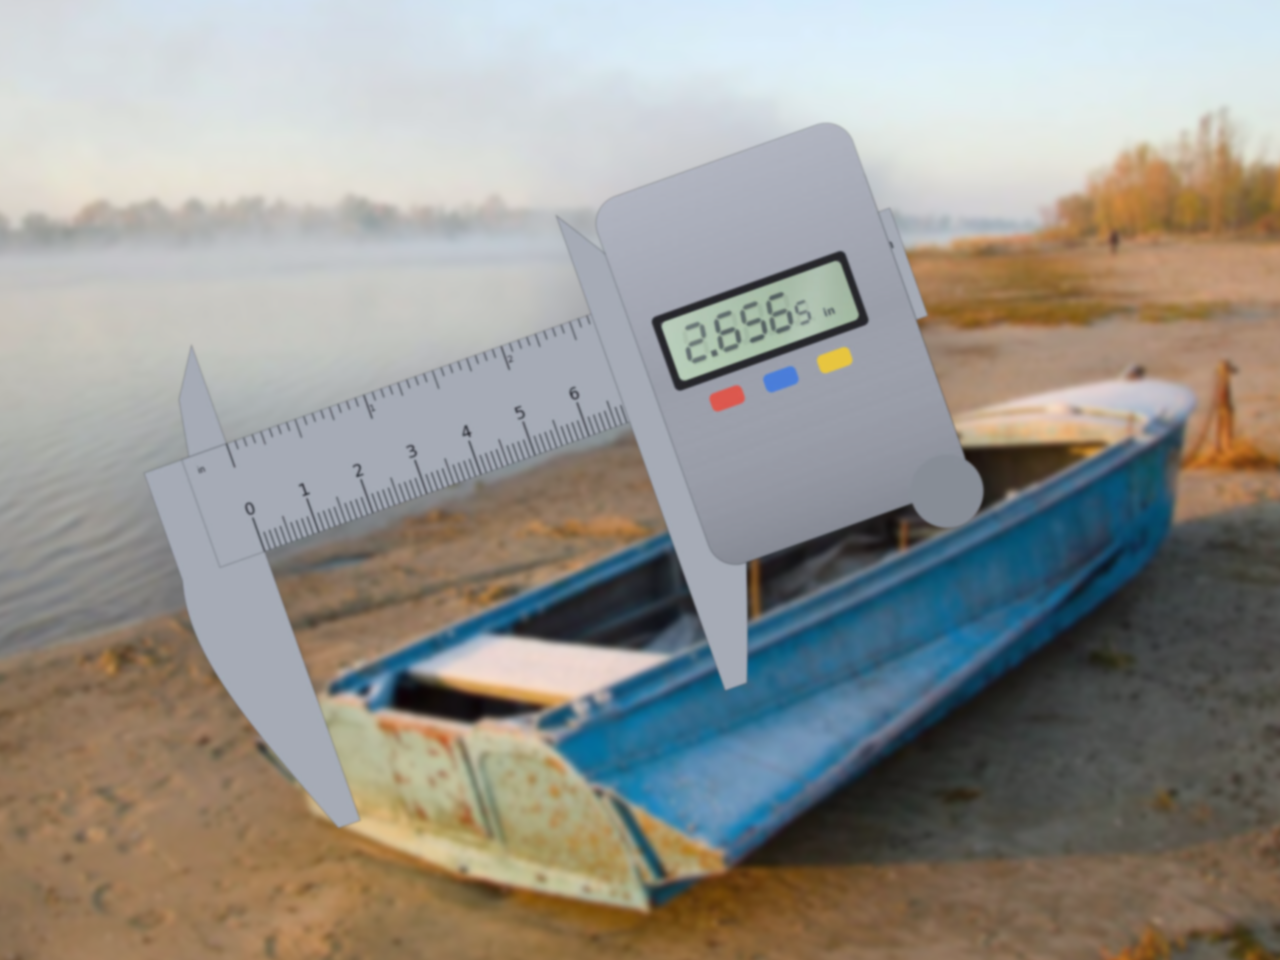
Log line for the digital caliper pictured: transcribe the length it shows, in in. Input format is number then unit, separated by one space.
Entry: 2.6565 in
